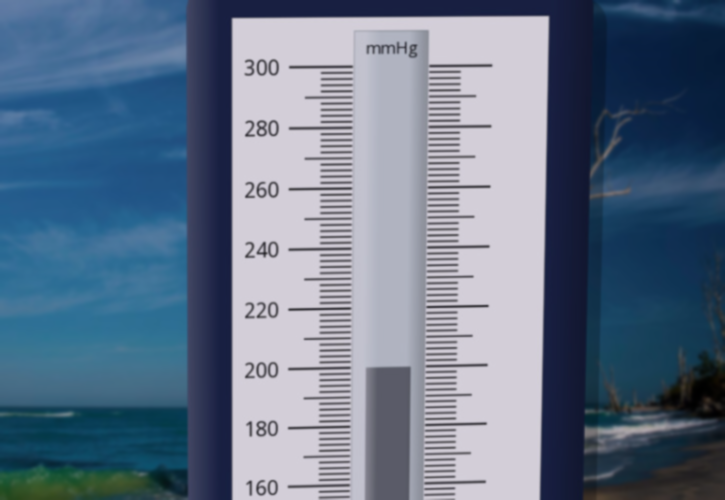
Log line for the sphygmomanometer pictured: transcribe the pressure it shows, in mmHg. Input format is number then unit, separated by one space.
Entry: 200 mmHg
